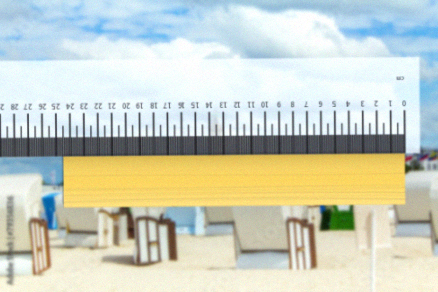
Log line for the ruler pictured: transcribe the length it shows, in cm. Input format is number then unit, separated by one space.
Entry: 24.5 cm
